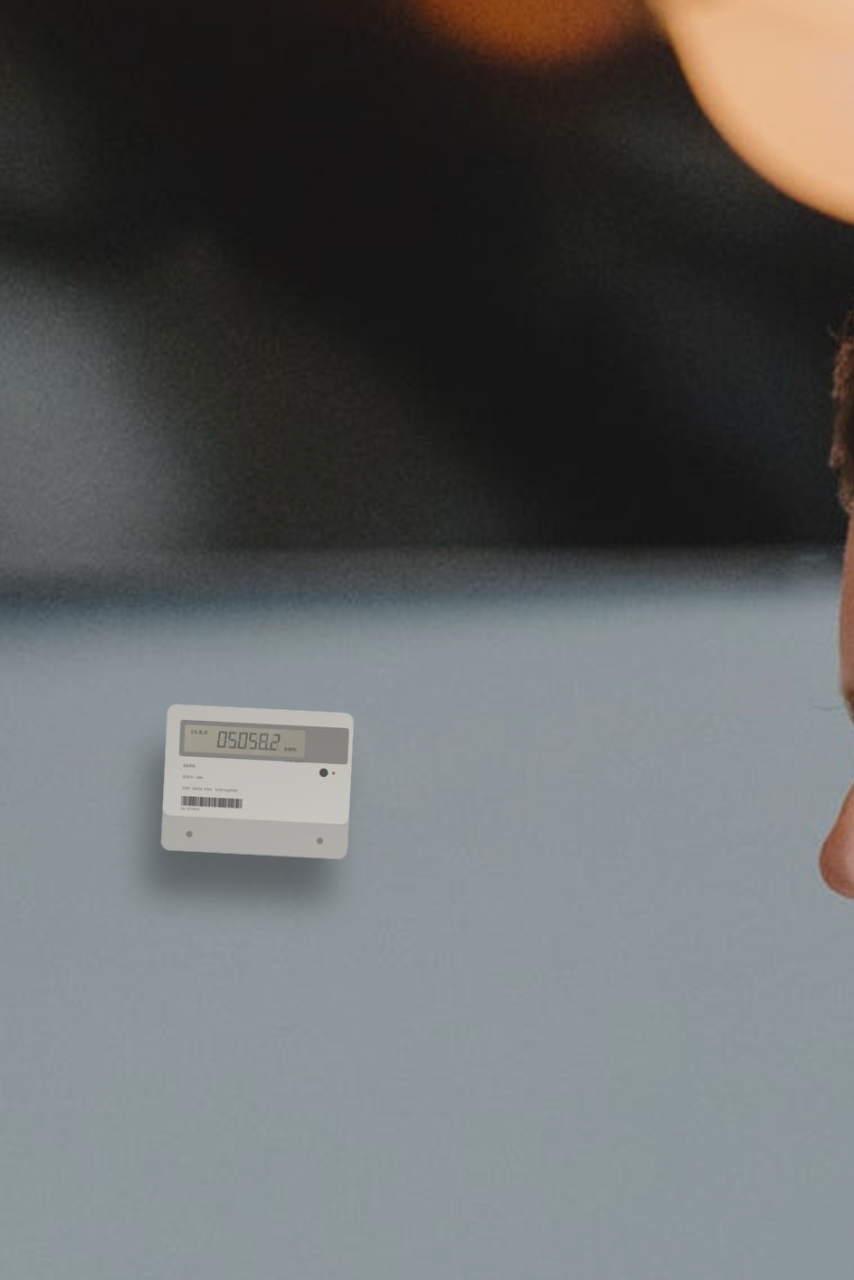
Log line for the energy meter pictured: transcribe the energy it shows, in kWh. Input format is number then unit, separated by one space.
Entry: 5058.2 kWh
